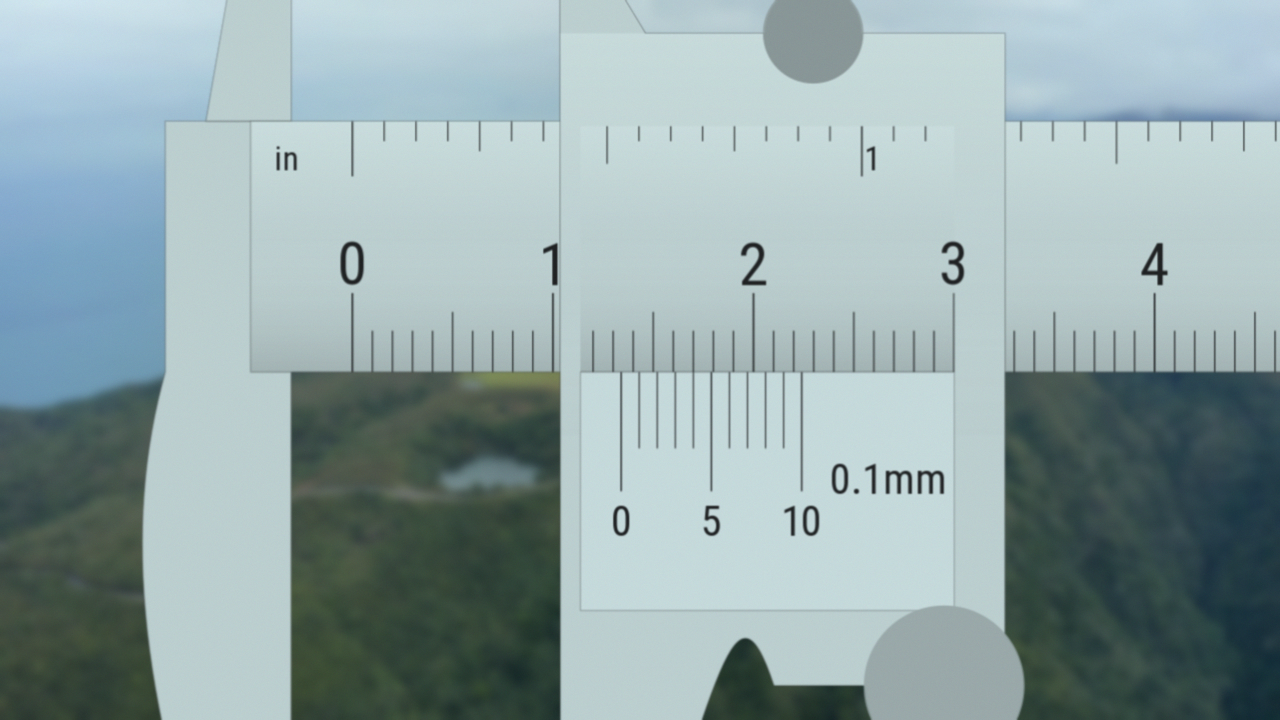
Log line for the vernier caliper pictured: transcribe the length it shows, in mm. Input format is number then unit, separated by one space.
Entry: 13.4 mm
